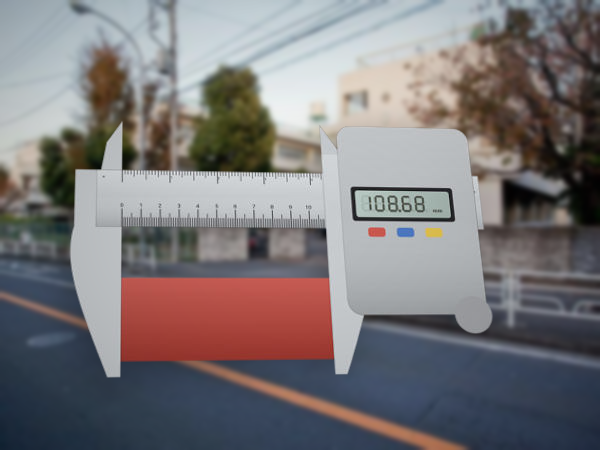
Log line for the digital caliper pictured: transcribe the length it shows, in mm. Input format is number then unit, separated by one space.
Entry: 108.68 mm
